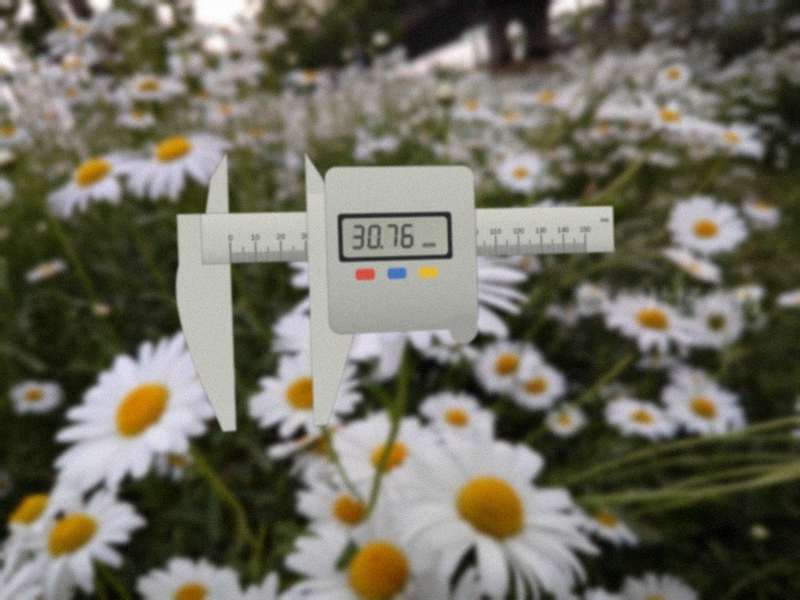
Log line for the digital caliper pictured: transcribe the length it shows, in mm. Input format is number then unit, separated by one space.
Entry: 30.76 mm
